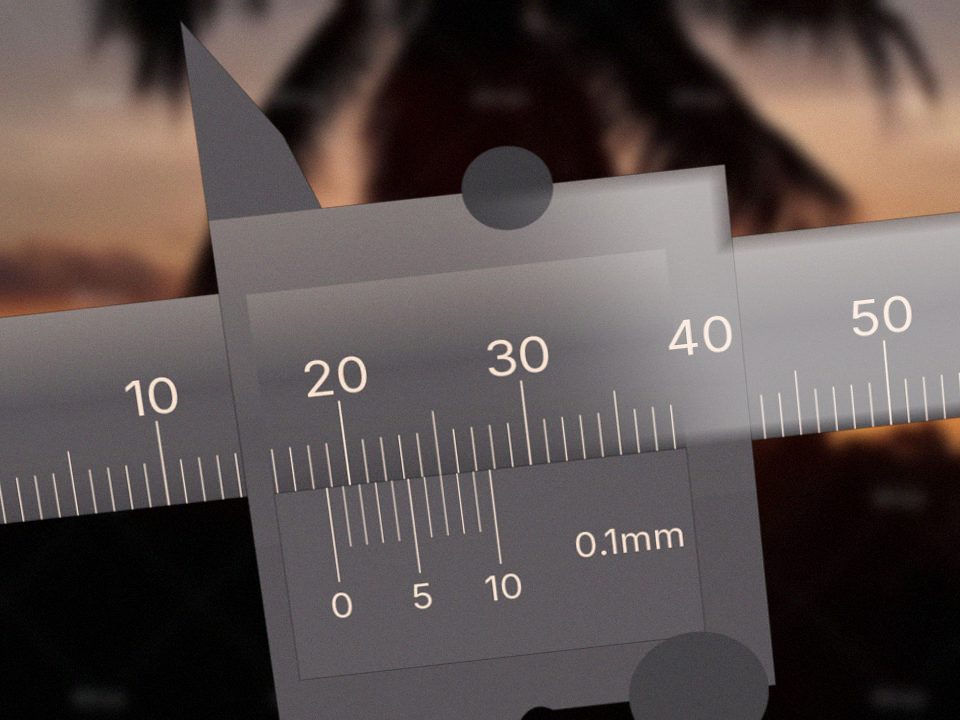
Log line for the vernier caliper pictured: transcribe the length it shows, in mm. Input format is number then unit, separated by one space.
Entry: 18.7 mm
